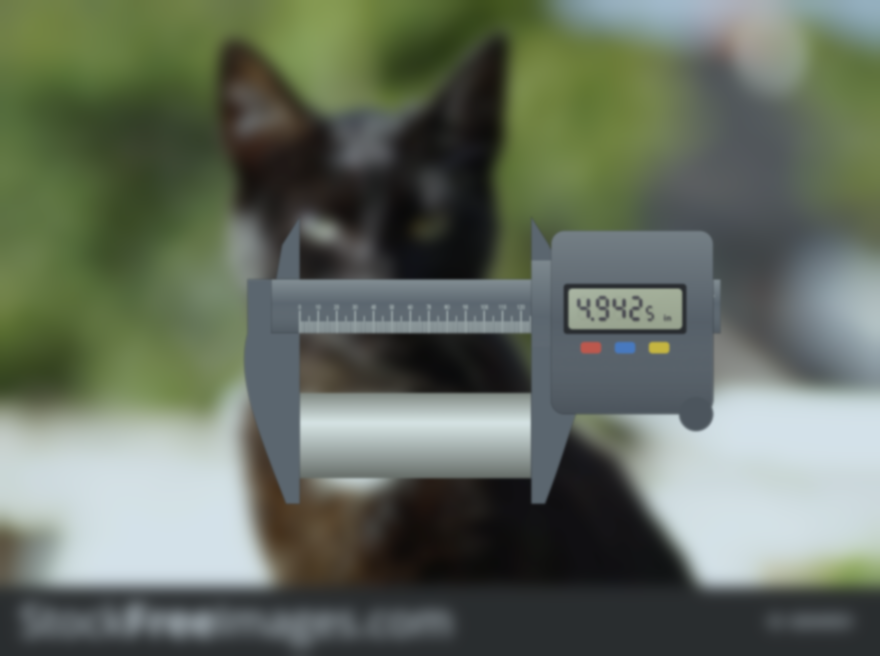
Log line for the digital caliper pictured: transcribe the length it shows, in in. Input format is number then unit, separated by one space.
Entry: 4.9425 in
